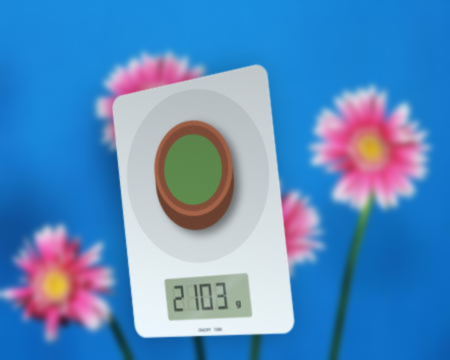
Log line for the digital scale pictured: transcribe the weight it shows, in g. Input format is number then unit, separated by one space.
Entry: 2103 g
